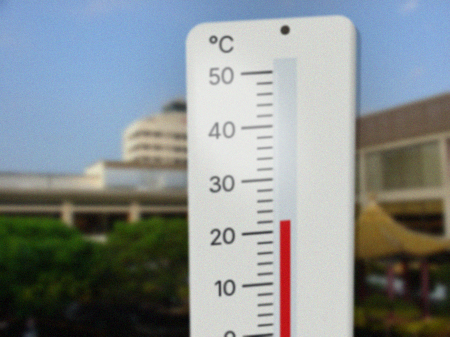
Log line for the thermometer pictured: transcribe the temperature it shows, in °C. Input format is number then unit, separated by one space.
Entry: 22 °C
